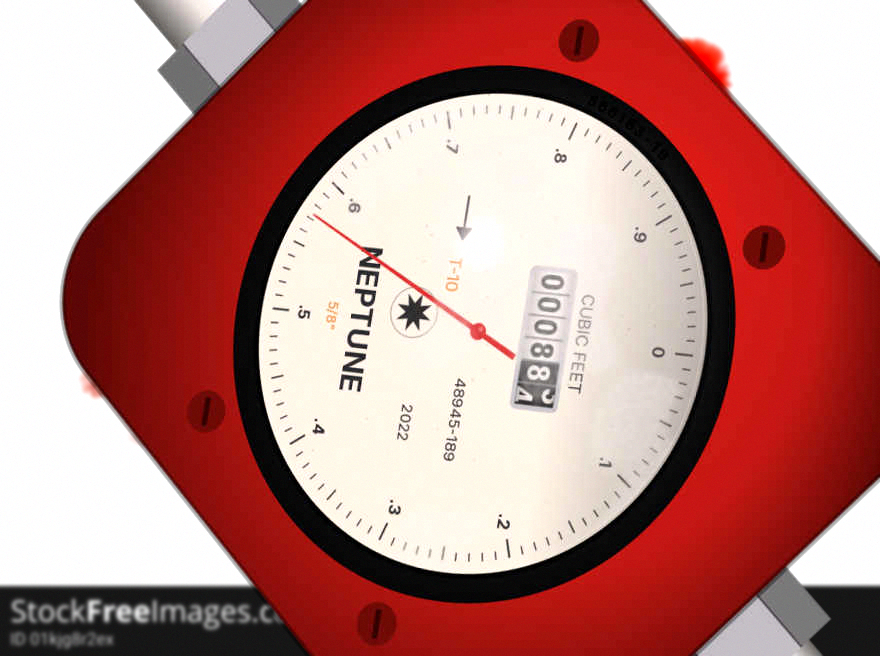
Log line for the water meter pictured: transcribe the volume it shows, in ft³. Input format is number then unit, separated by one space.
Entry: 883.57 ft³
